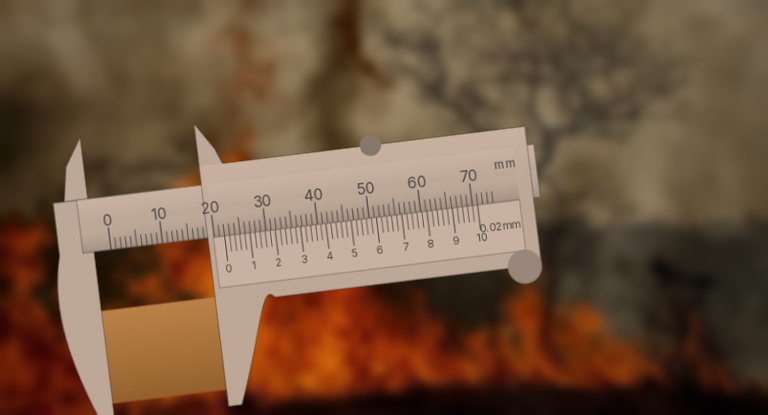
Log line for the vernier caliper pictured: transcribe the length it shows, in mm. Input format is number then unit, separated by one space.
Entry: 22.0 mm
